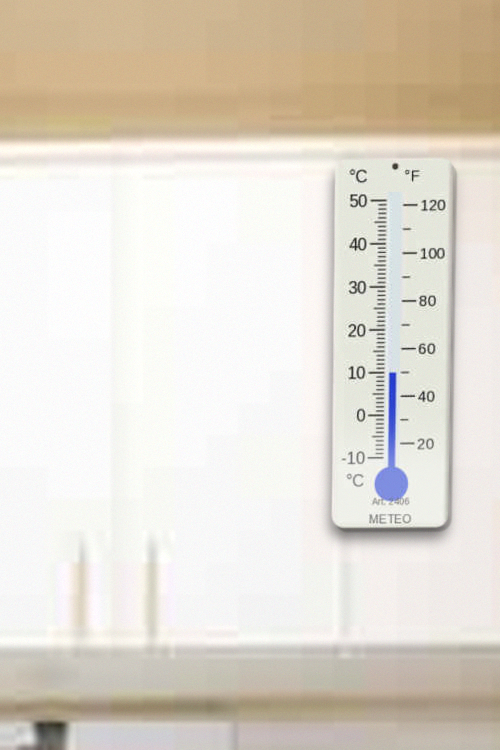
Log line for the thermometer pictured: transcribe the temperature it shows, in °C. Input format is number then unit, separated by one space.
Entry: 10 °C
